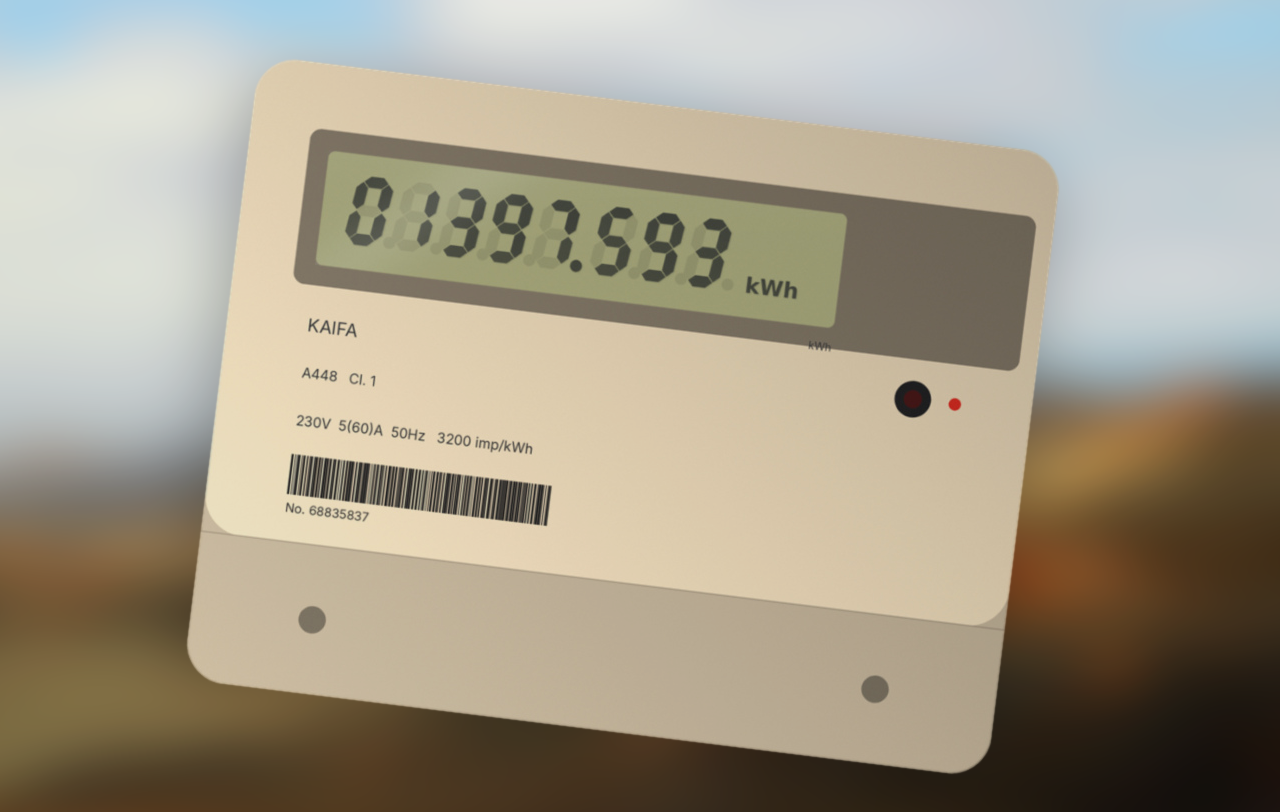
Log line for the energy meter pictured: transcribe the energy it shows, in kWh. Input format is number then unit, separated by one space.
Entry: 1397.593 kWh
